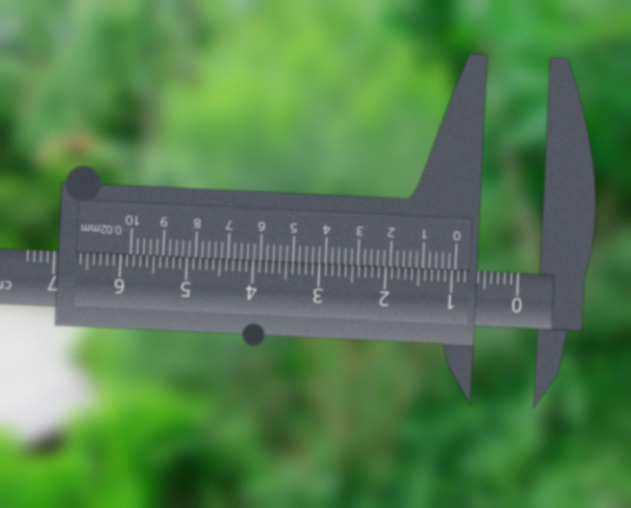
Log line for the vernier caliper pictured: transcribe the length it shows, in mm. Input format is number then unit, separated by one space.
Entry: 9.5 mm
